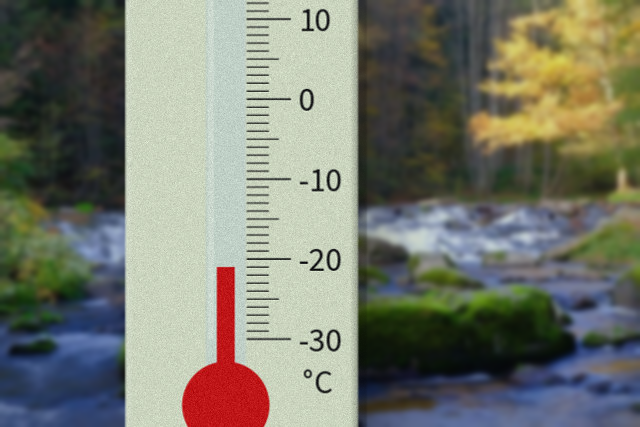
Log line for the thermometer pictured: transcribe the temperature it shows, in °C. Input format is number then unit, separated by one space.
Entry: -21 °C
